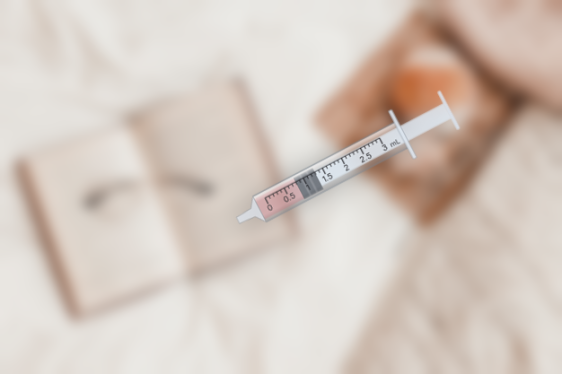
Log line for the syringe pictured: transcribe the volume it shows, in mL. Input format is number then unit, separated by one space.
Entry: 0.8 mL
